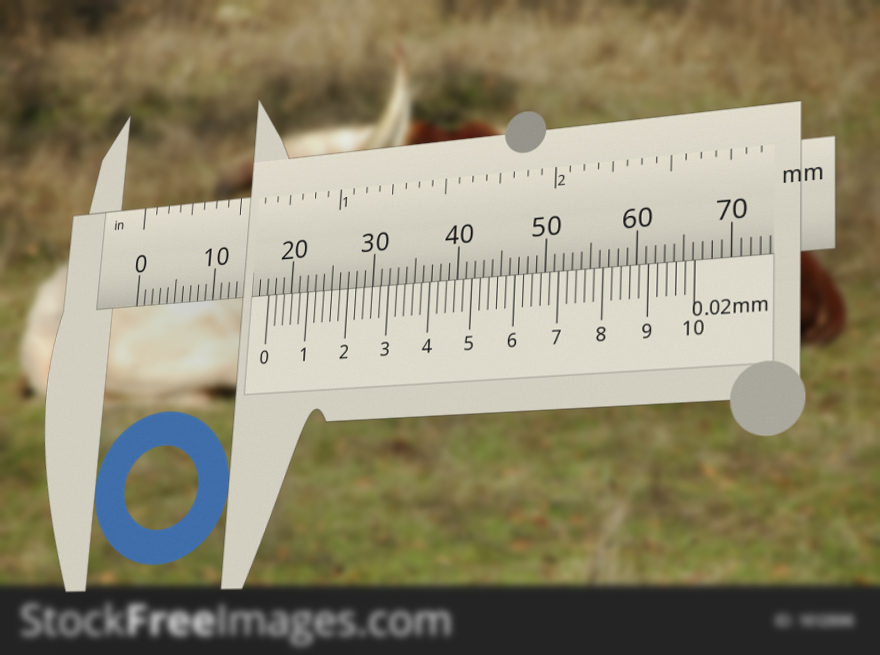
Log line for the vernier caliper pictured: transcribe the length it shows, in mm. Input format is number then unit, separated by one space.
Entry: 17.2 mm
